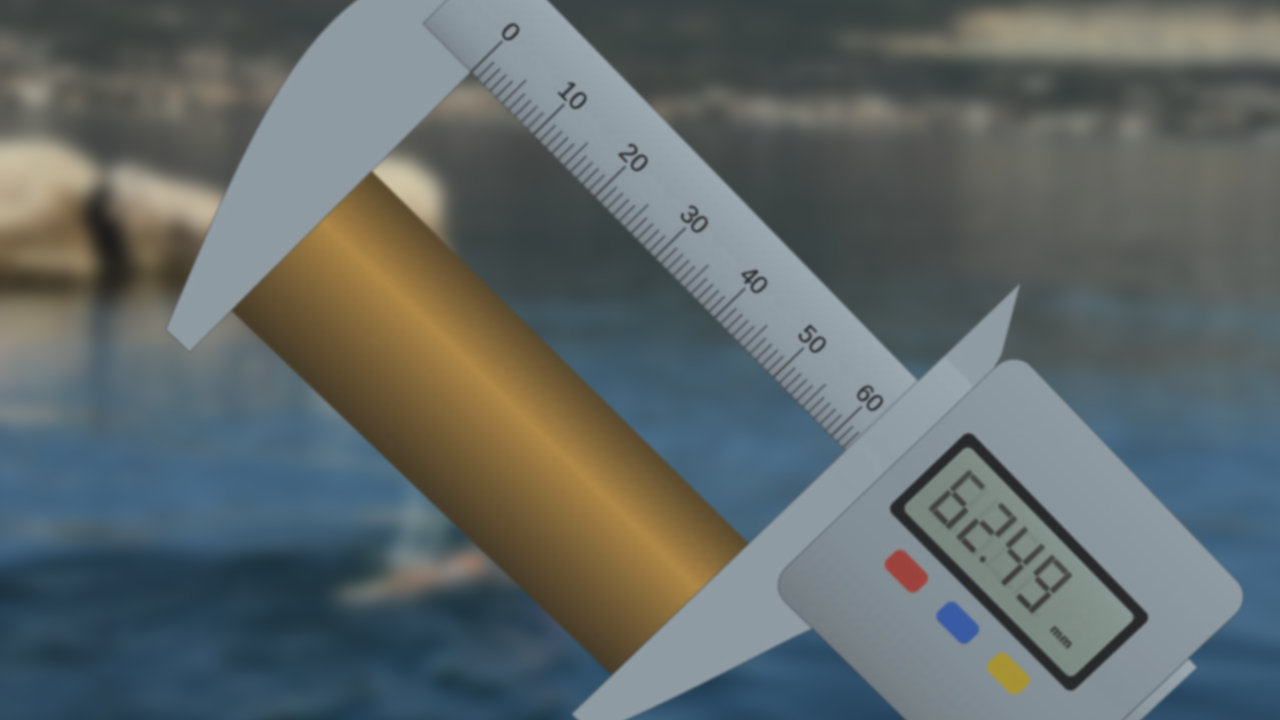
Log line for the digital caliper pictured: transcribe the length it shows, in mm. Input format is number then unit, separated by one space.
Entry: 62.49 mm
